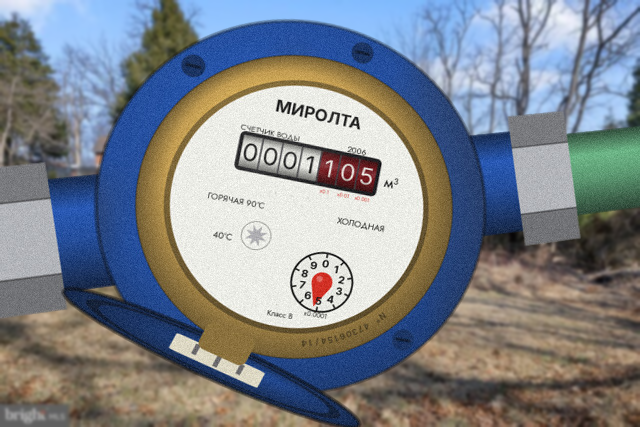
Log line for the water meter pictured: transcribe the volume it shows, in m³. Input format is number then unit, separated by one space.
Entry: 1.1055 m³
